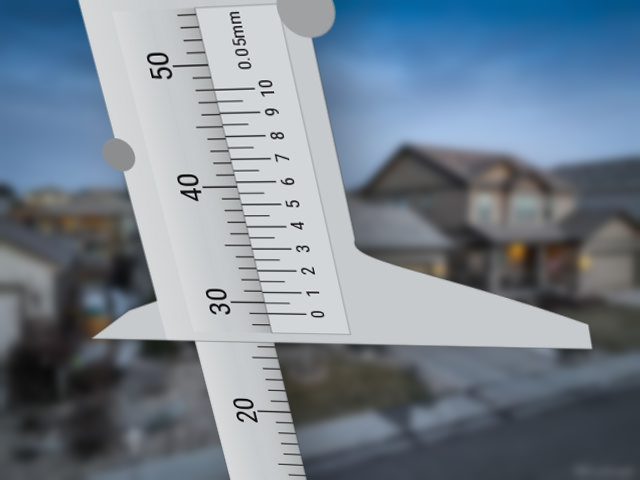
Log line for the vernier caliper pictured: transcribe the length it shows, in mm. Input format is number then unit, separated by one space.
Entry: 29.0 mm
